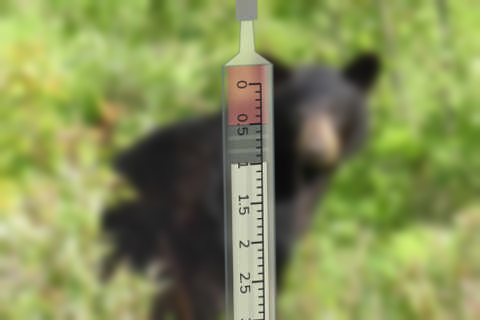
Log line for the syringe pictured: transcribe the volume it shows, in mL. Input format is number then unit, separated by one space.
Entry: 0.5 mL
